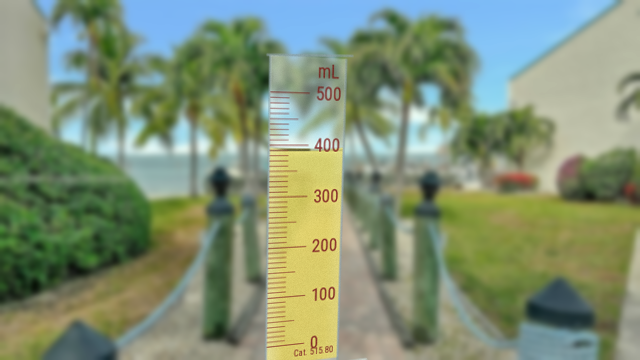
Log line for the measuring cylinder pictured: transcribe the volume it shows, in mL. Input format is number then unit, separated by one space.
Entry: 390 mL
